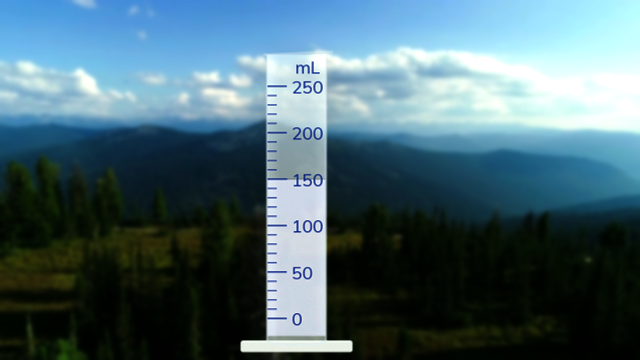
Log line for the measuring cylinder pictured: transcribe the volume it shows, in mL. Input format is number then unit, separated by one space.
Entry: 150 mL
